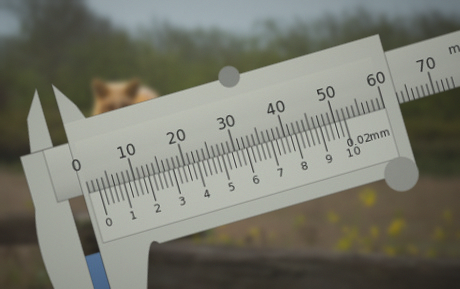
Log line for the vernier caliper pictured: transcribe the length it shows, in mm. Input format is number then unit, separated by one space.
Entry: 3.0 mm
